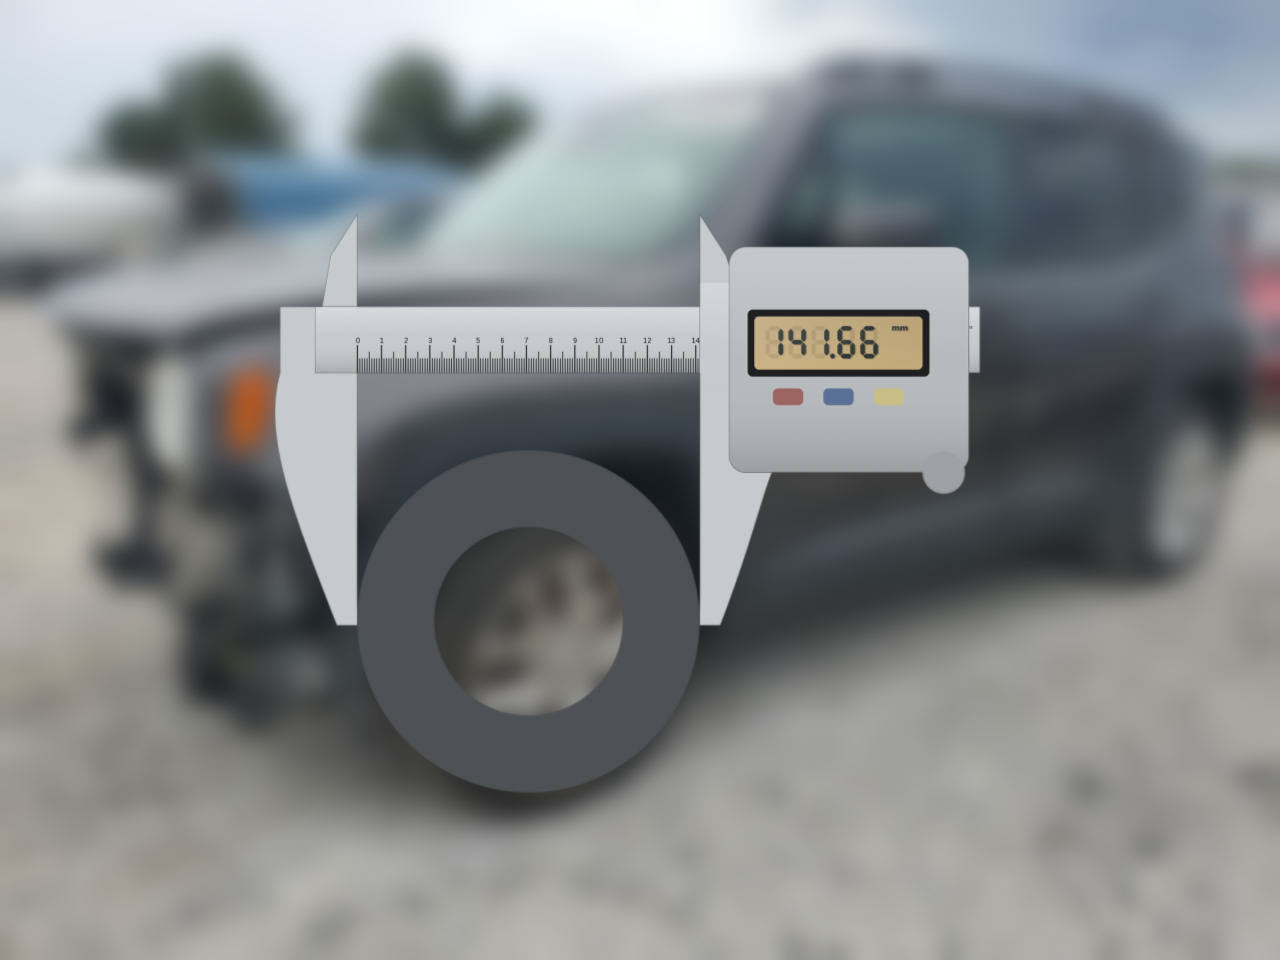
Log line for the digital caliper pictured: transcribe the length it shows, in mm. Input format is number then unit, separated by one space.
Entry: 141.66 mm
